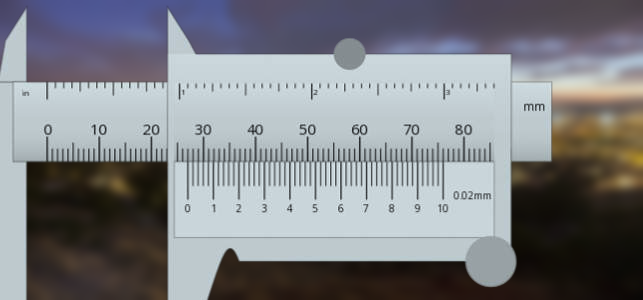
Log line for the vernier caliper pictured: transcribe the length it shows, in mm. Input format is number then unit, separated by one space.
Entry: 27.0 mm
